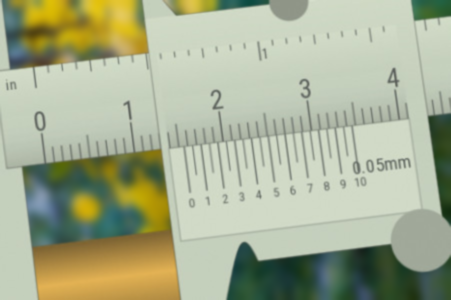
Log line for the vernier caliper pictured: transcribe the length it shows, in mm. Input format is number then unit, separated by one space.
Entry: 15.6 mm
